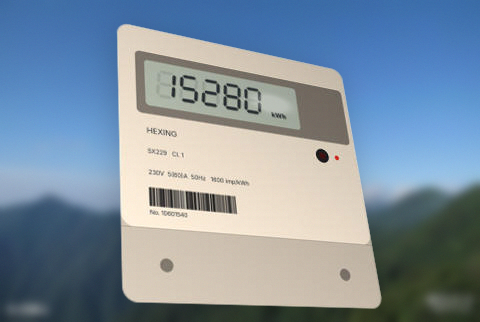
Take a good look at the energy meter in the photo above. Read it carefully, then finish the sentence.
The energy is 15280 kWh
